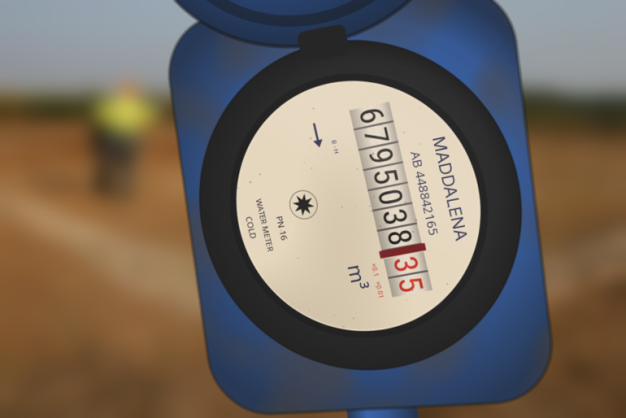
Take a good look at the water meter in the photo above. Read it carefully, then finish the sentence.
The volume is 6795038.35 m³
